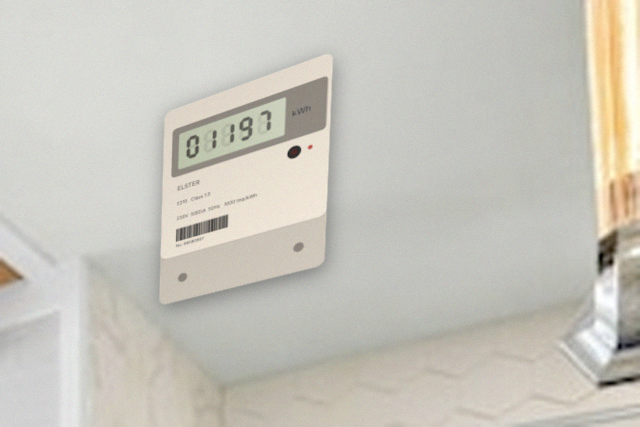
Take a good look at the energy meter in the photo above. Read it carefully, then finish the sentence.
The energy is 1197 kWh
